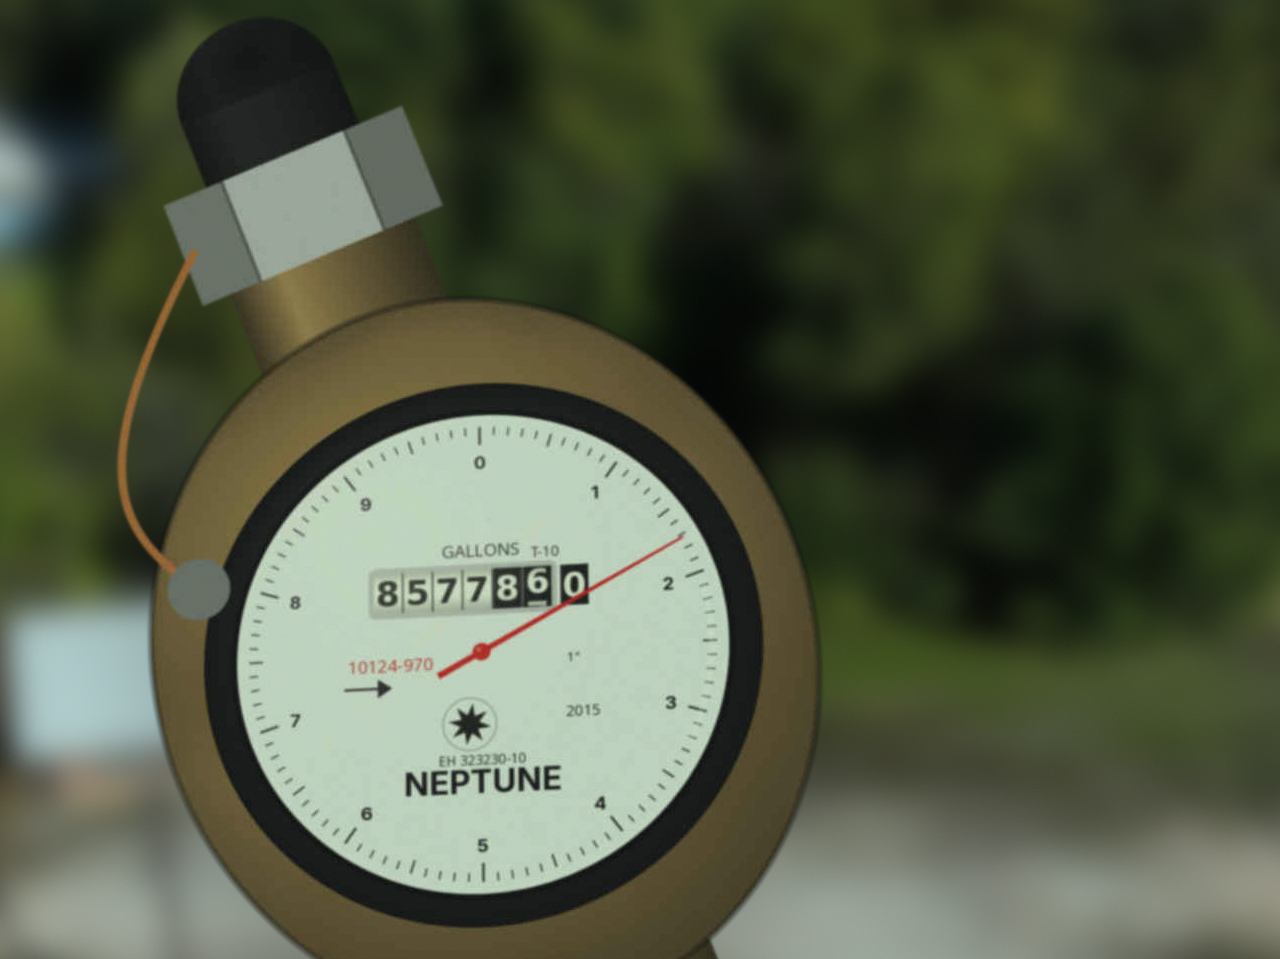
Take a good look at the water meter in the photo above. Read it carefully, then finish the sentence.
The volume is 8577861.7 gal
